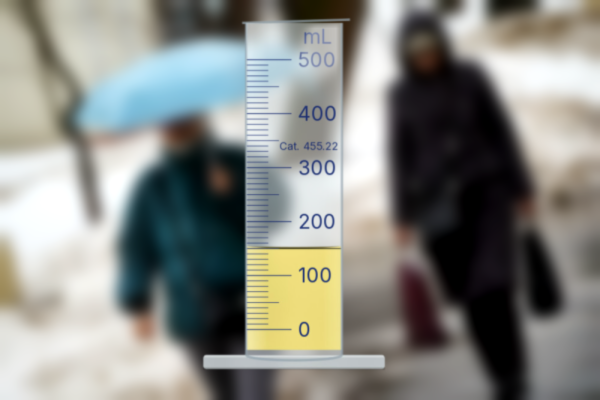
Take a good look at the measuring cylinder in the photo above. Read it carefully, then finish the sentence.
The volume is 150 mL
